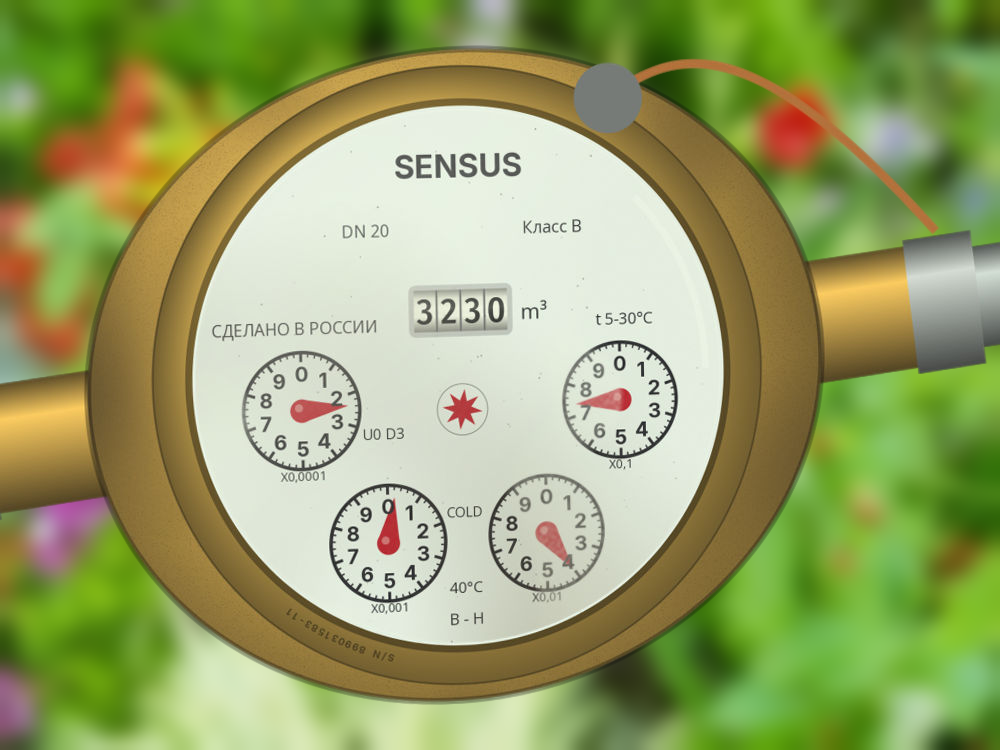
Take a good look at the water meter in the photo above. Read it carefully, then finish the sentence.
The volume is 3230.7402 m³
